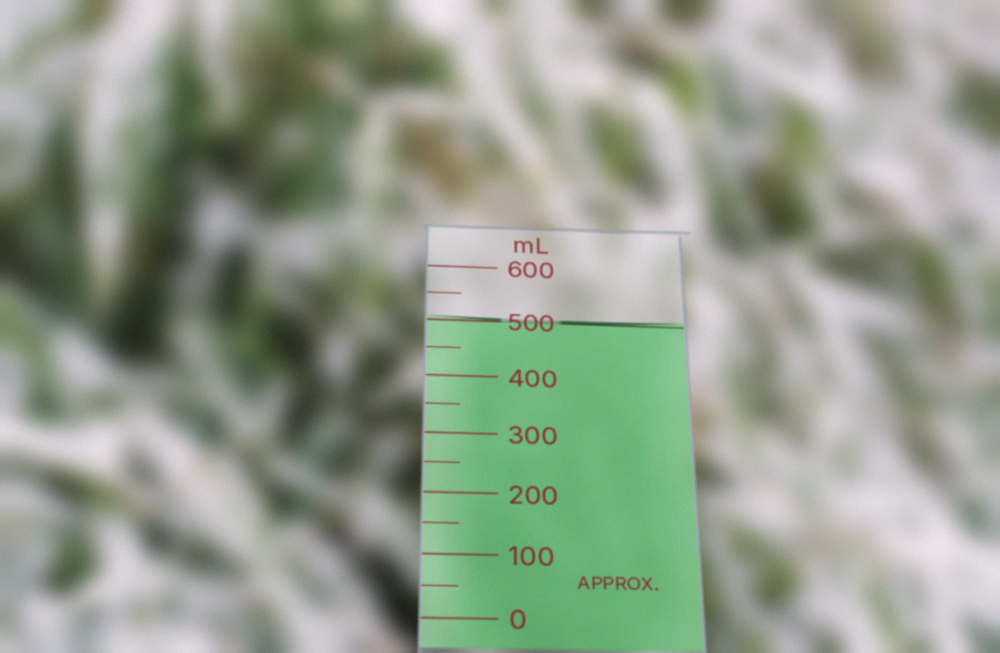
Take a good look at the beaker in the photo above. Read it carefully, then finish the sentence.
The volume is 500 mL
